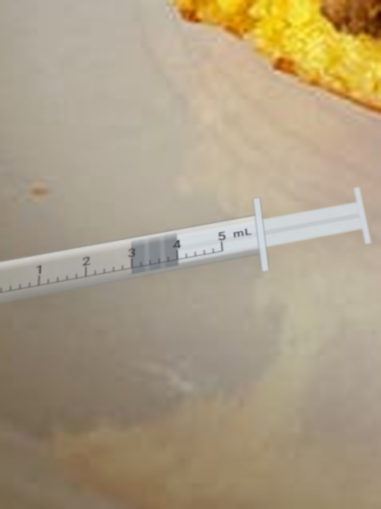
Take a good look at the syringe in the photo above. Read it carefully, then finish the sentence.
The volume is 3 mL
